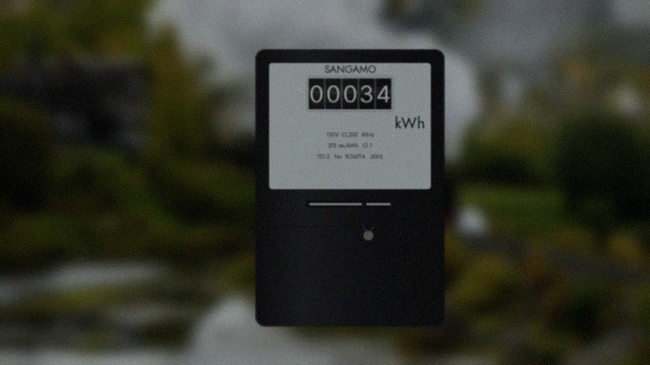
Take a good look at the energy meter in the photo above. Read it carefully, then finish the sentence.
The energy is 34 kWh
